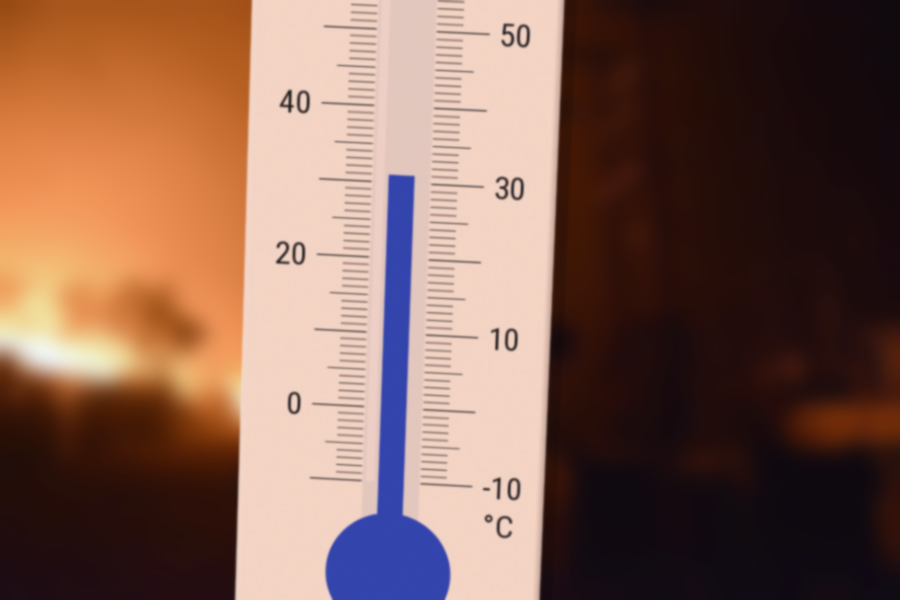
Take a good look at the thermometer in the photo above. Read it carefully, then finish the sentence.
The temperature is 31 °C
